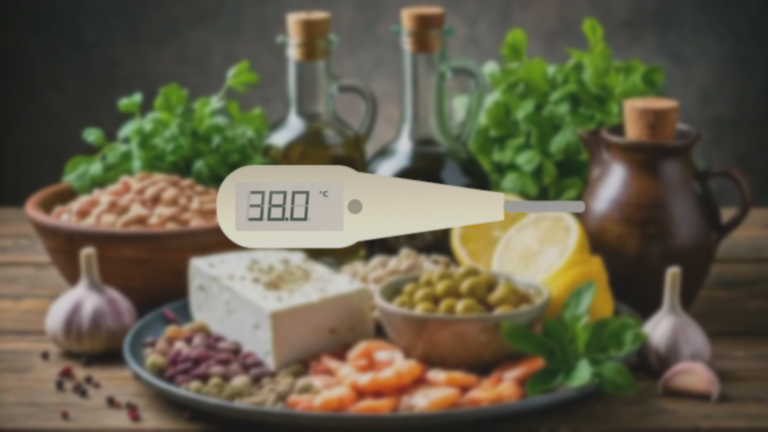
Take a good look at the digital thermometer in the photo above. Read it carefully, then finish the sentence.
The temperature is 38.0 °C
